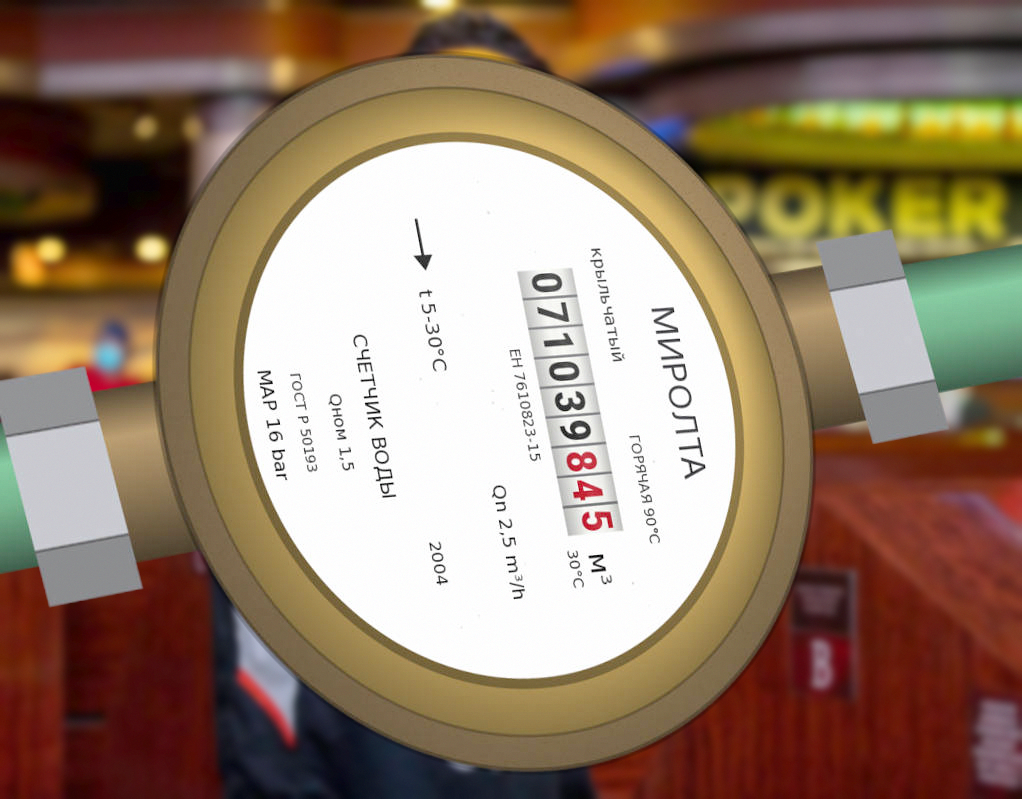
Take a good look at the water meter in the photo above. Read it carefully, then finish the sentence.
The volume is 71039.845 m³
